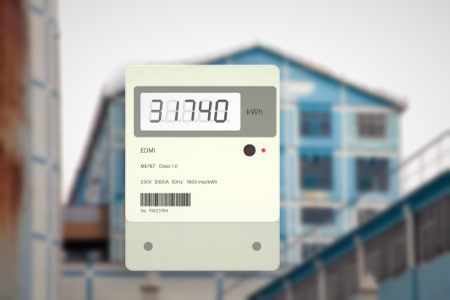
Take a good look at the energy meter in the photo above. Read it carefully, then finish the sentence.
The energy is 31740 kWh
